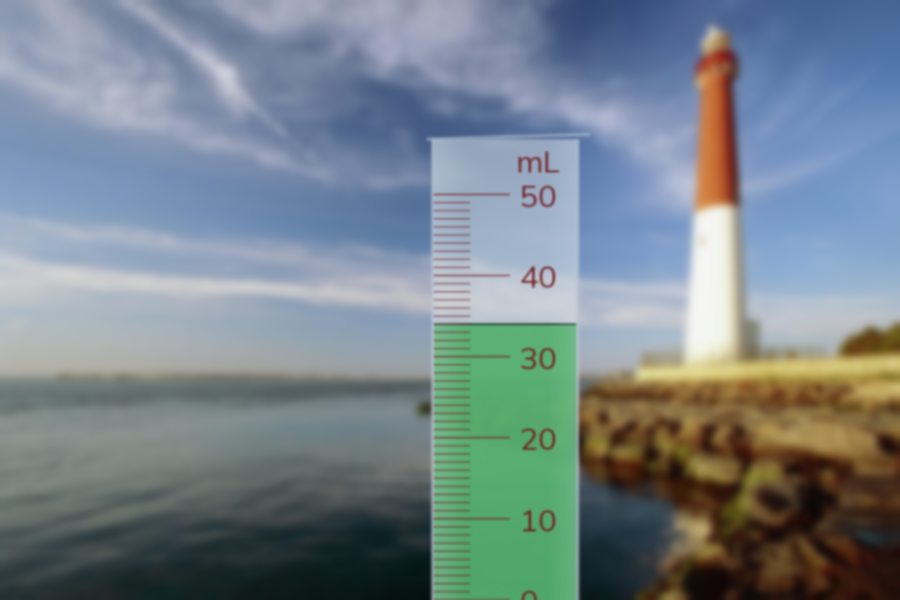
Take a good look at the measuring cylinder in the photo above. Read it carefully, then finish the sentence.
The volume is 34 mL
